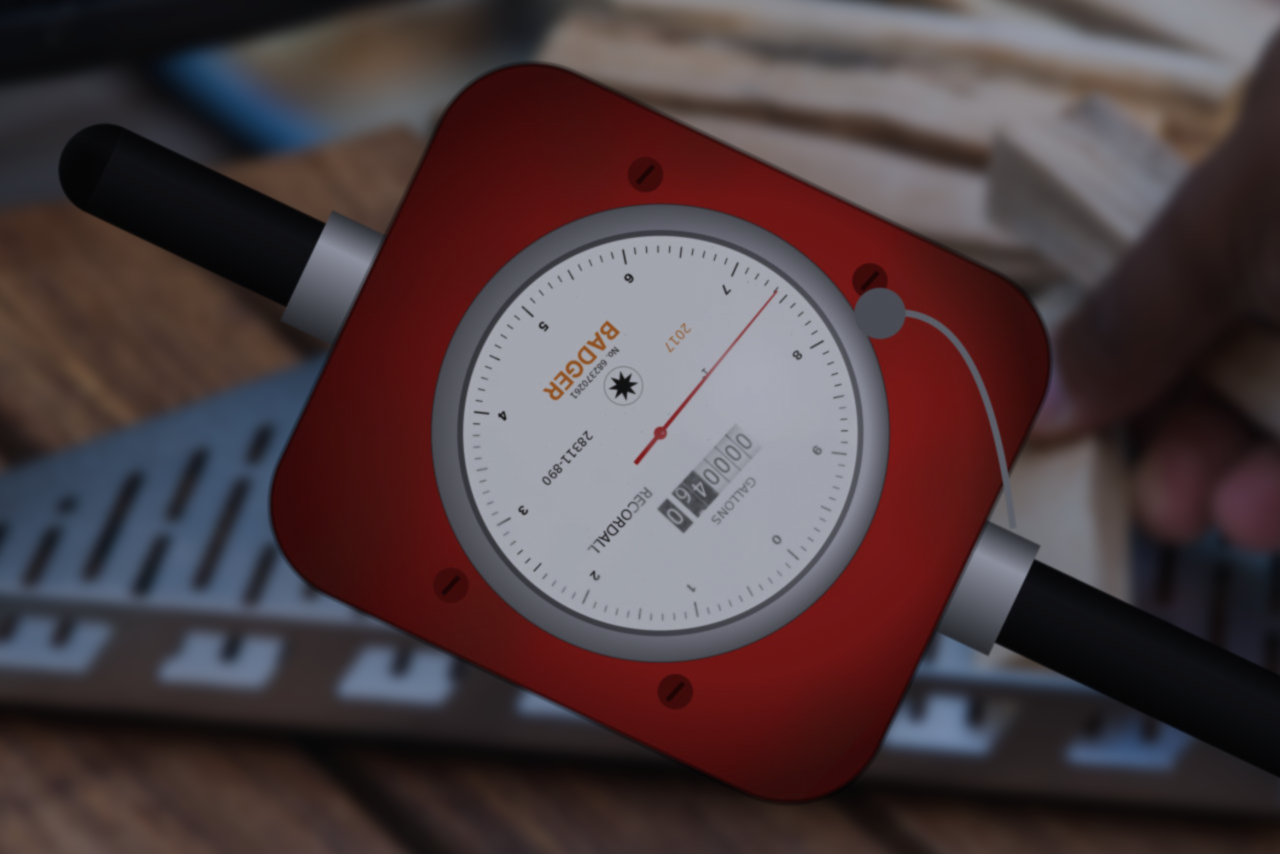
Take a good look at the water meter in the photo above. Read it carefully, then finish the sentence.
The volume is 457.4 gal
